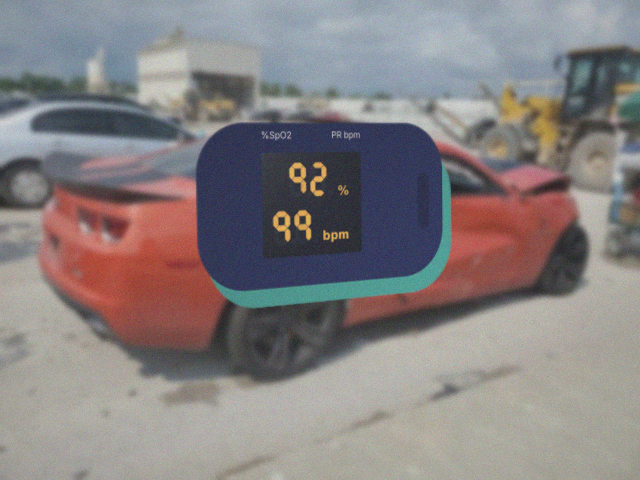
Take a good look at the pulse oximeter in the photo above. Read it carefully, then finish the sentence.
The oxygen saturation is 92 %
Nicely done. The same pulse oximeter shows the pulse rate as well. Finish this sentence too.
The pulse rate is 99 bpm
